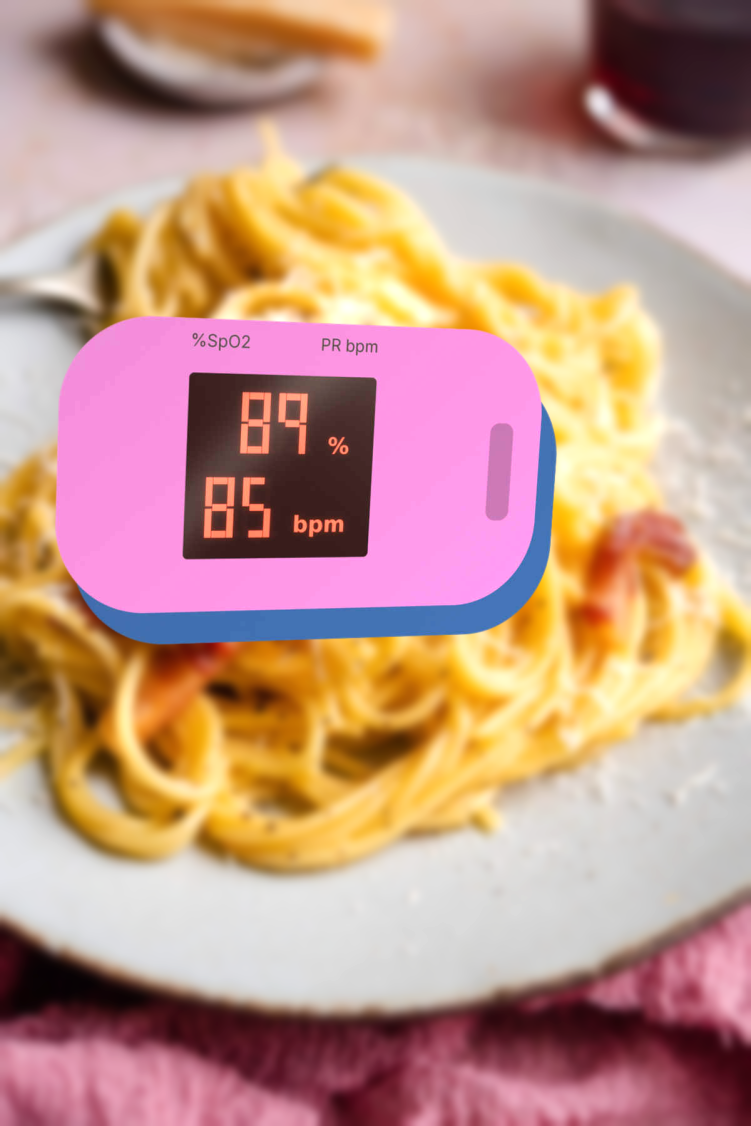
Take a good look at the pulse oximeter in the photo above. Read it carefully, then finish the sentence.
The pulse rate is 85 bpm
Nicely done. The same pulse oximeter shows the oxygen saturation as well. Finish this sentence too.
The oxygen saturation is 89 %
